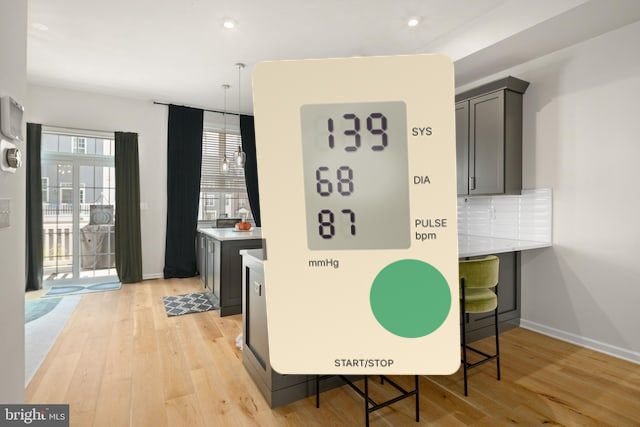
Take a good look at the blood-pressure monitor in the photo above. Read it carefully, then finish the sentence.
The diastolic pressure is 68 mmHg
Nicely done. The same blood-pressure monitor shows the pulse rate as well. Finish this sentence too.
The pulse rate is 87 bpm
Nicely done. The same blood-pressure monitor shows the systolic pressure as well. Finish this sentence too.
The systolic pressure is 139 mmHg
